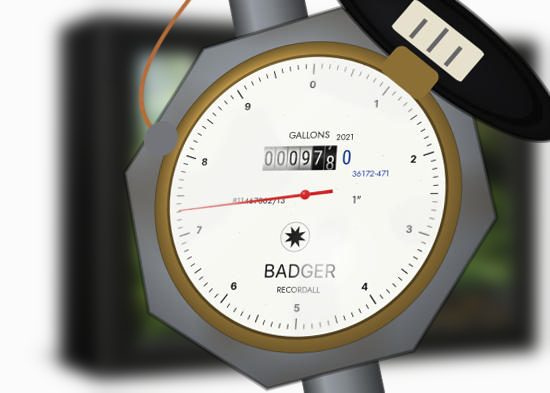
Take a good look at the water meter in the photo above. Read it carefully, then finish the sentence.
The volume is 9777.3 gal
